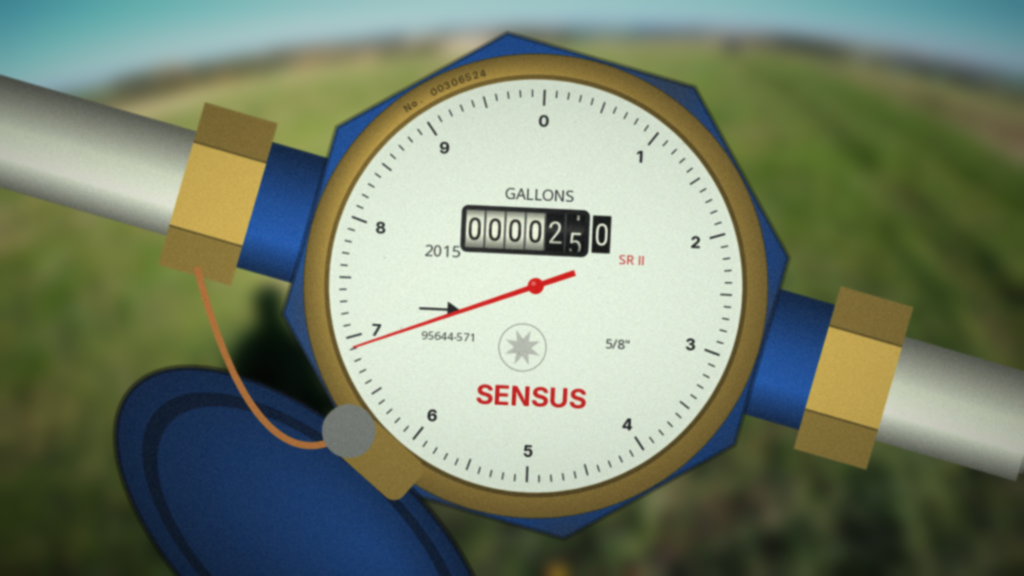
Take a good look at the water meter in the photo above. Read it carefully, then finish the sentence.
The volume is 246.9 gal
